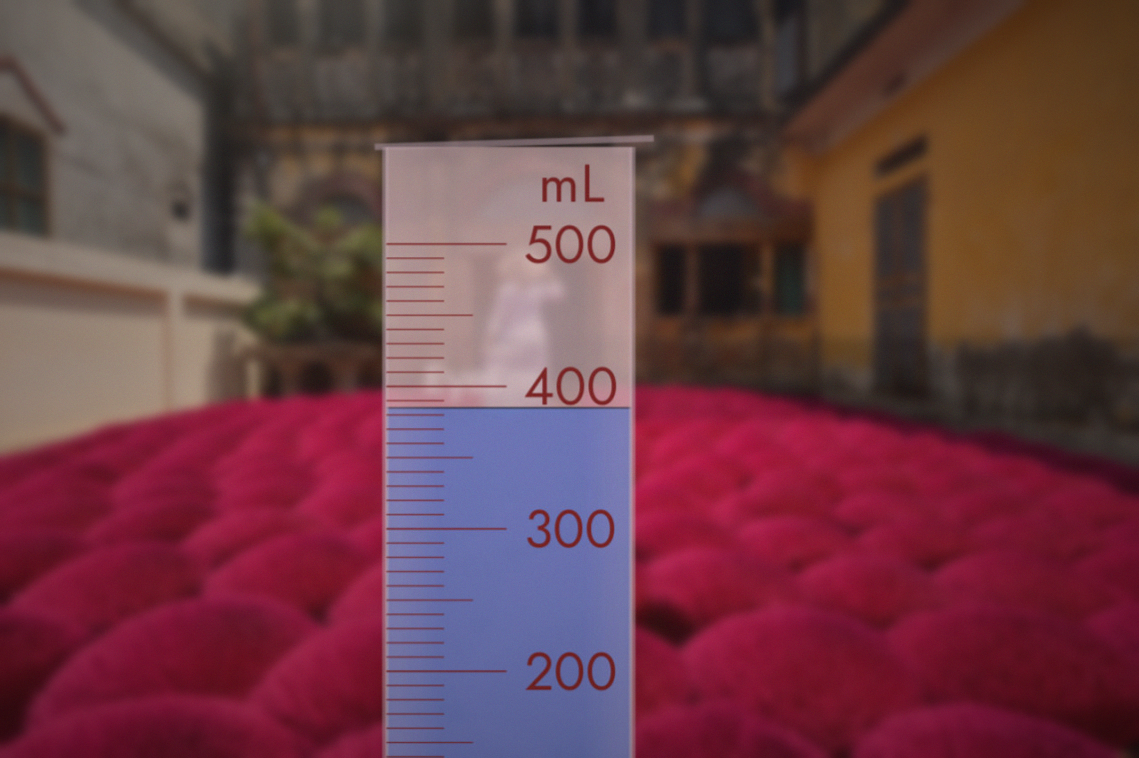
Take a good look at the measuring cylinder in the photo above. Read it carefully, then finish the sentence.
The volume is 385 mL
